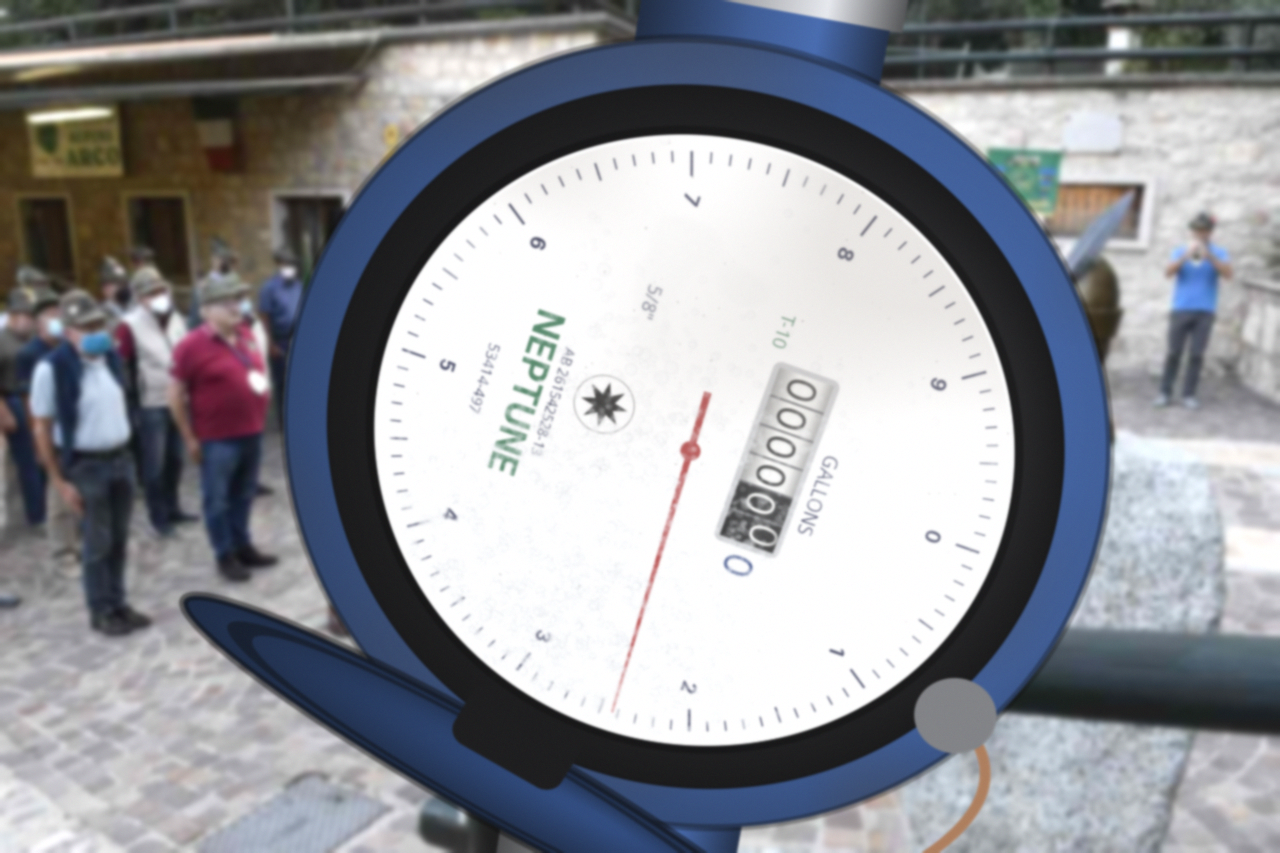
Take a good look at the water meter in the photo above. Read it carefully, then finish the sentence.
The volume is 2.4 gal
